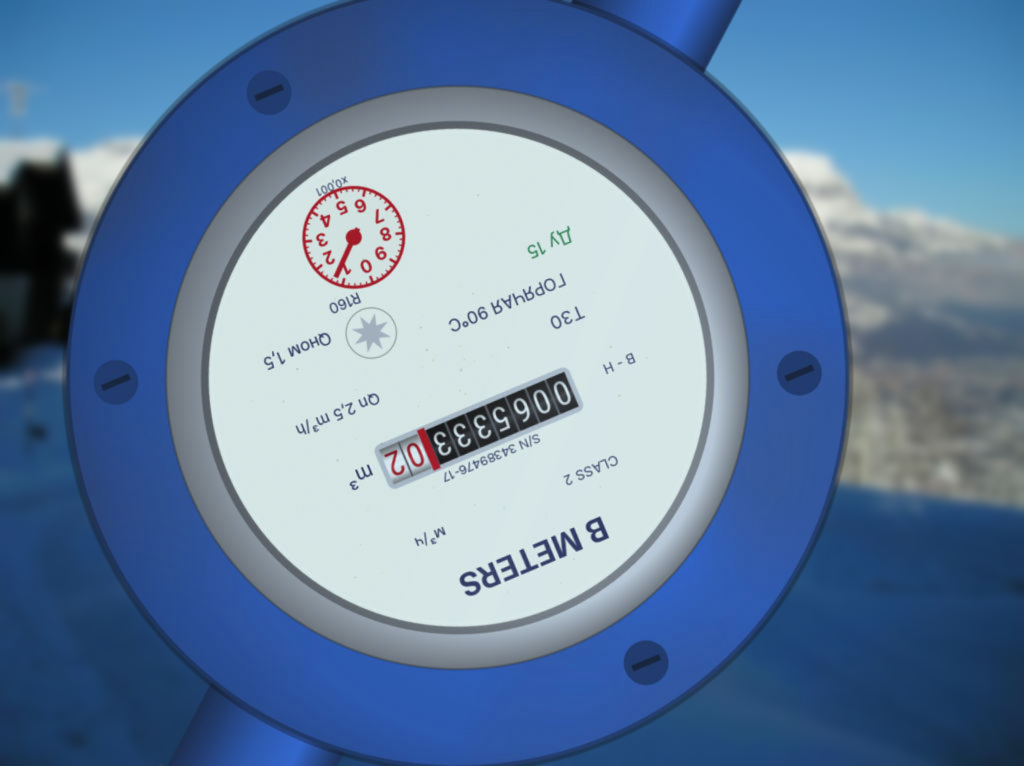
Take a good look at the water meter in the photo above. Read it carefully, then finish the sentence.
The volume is 65333.021 m³
